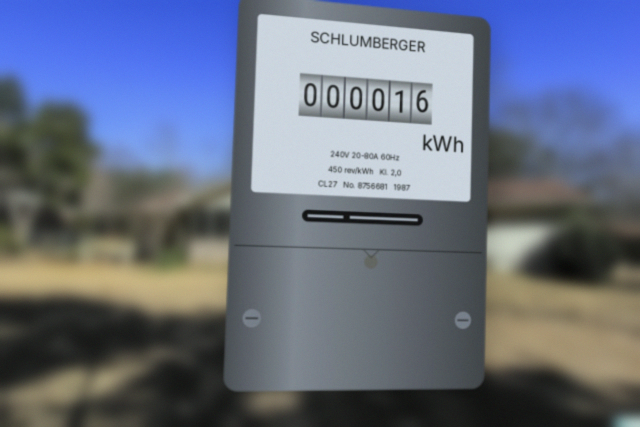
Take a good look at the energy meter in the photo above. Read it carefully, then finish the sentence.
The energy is 16 kWh
